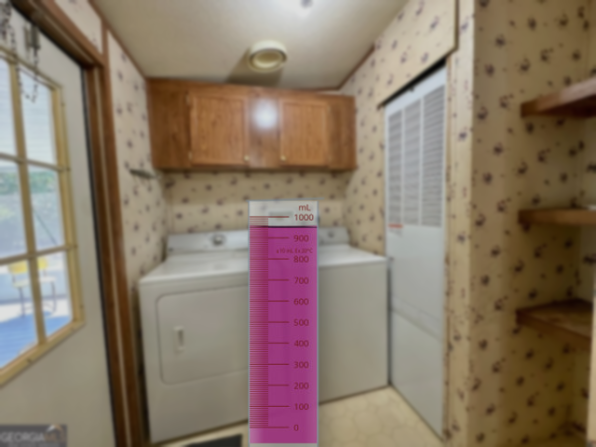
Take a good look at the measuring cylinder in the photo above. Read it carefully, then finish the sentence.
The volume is 950 mL
